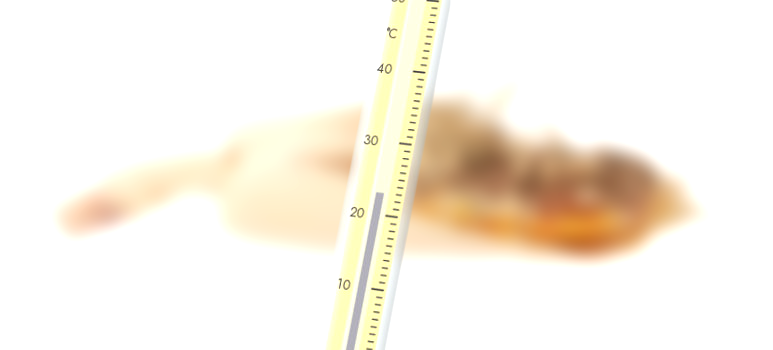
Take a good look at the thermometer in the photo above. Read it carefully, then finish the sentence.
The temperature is 23 °C
